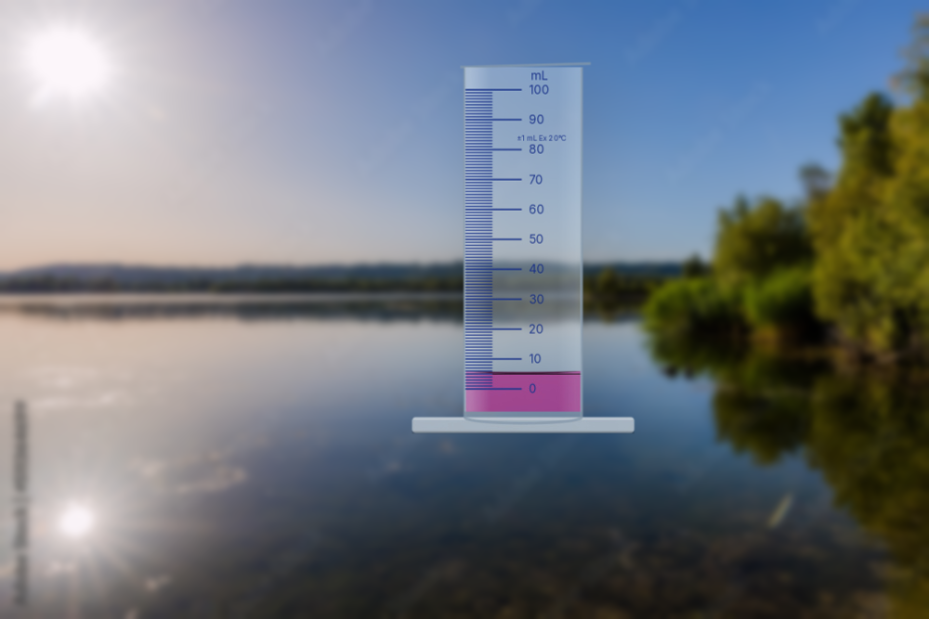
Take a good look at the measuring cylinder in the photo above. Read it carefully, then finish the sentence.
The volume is 5 mL
